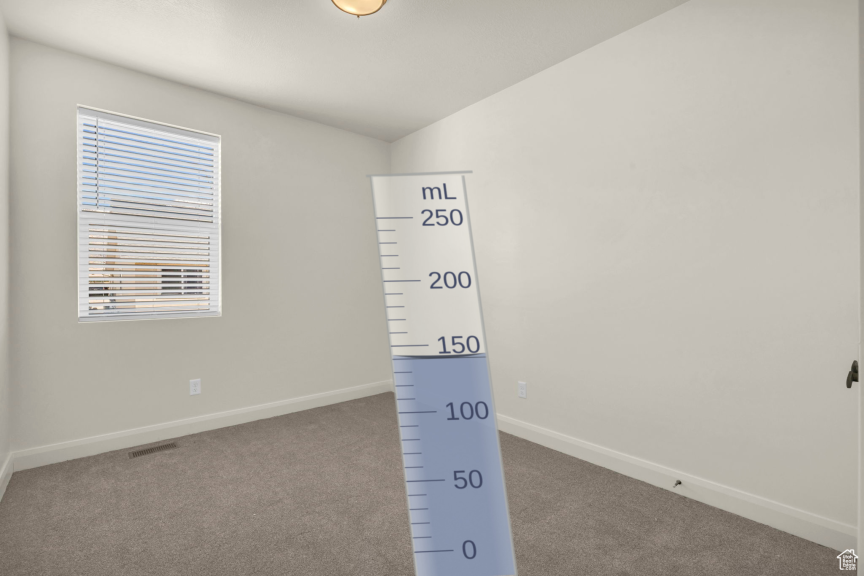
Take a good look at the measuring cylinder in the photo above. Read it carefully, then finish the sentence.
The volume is 140 mL
